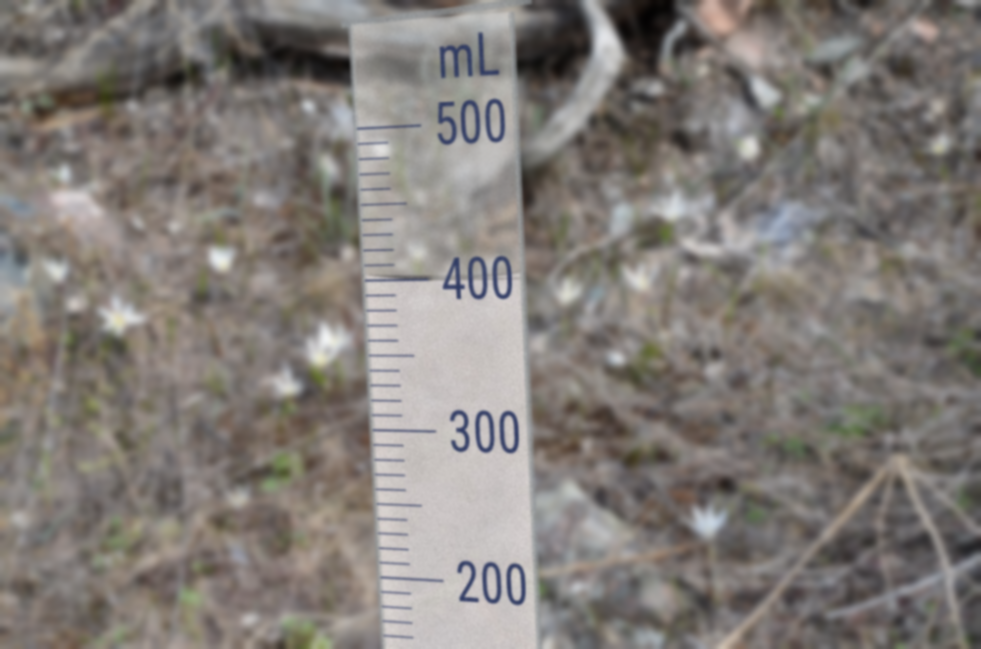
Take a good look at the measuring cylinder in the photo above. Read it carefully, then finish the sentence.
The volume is 400 mL
